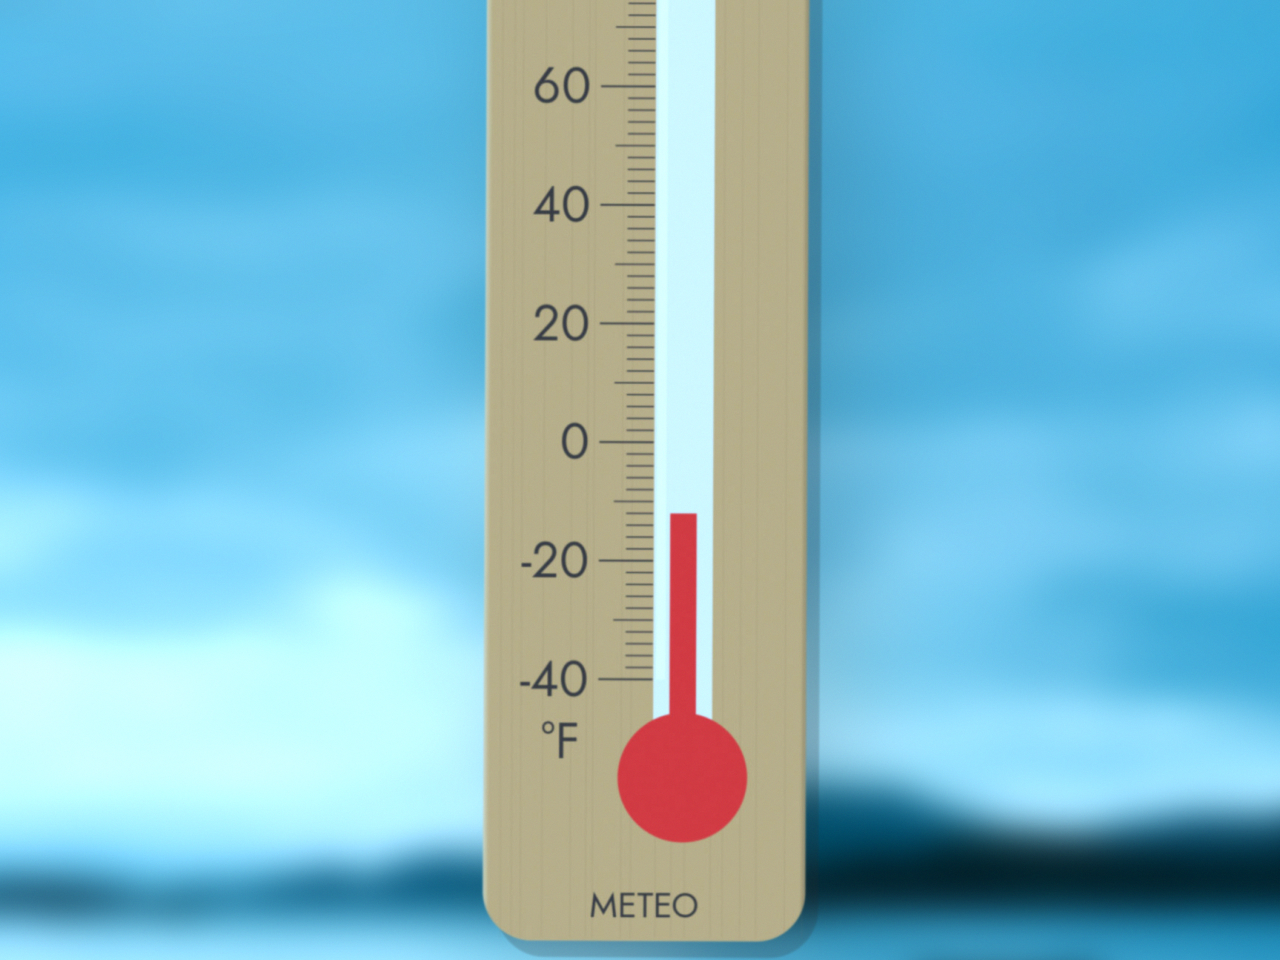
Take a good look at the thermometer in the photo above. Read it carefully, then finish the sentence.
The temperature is -12 °F
